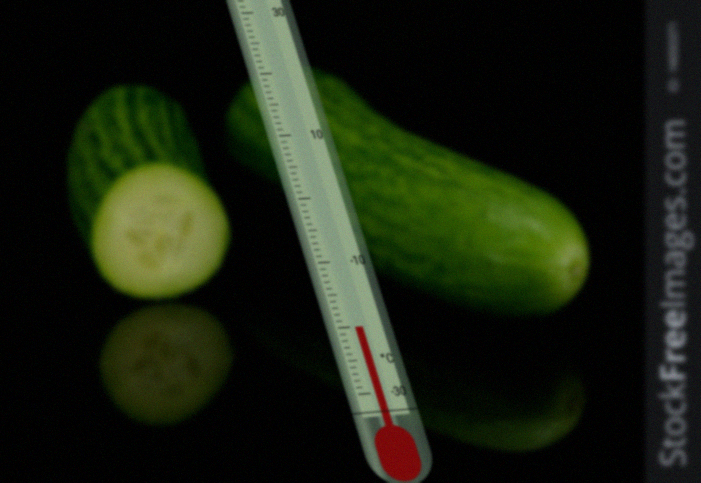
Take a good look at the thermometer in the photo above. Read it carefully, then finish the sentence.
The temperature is -20 °C
